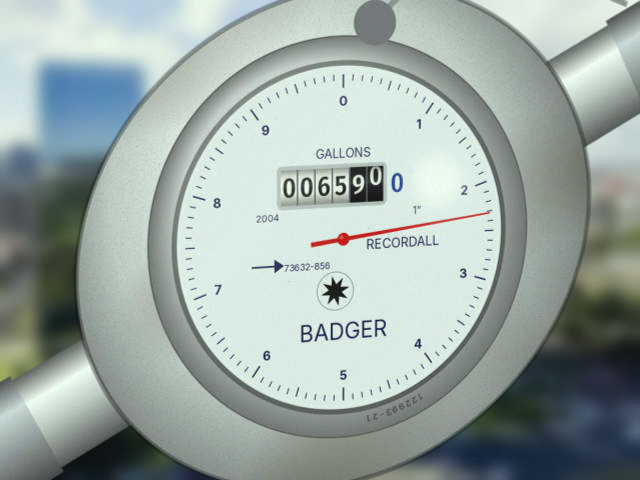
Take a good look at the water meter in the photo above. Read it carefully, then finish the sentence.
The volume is 65902.3 gal
